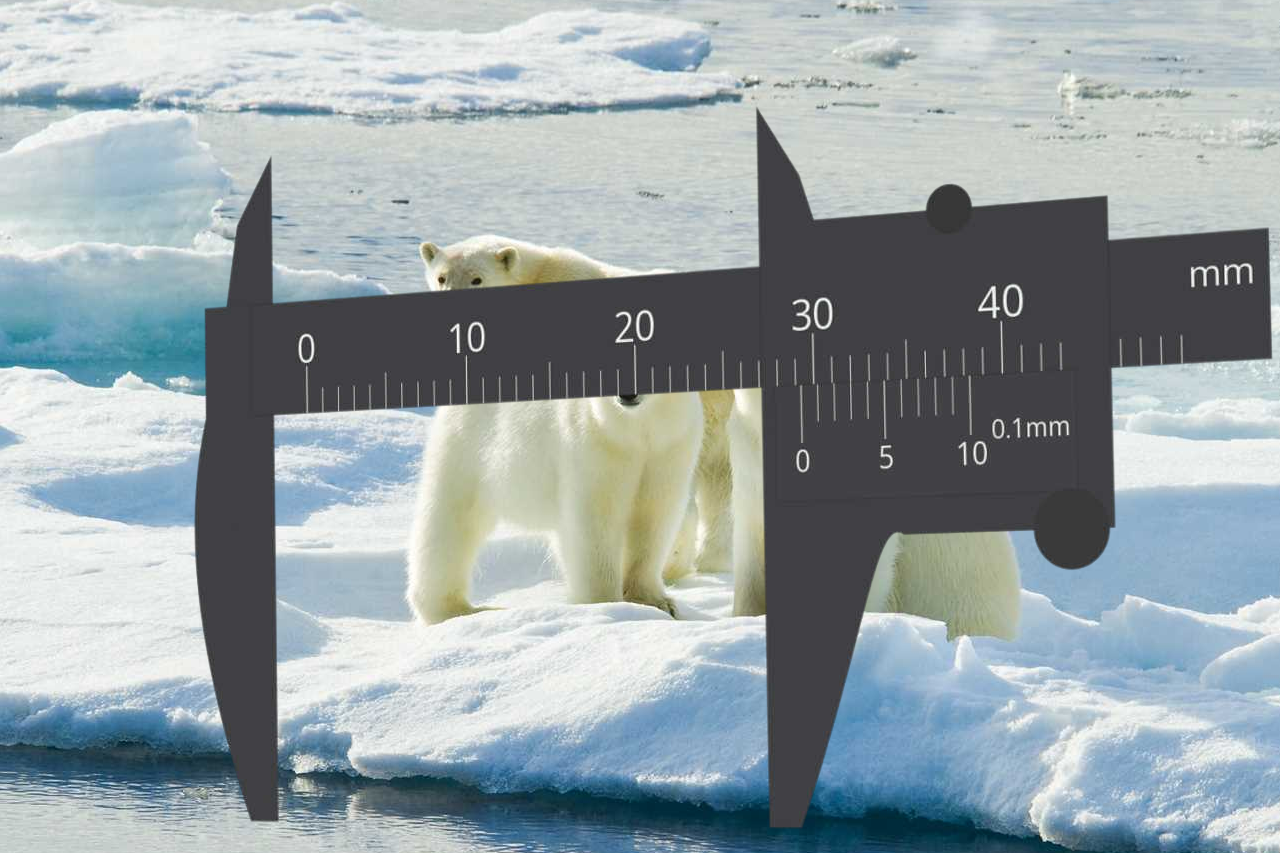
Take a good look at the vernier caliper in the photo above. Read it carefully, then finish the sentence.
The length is 29.3 mm
